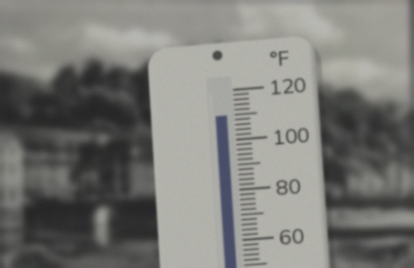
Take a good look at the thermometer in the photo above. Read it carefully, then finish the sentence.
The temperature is 110 °F
